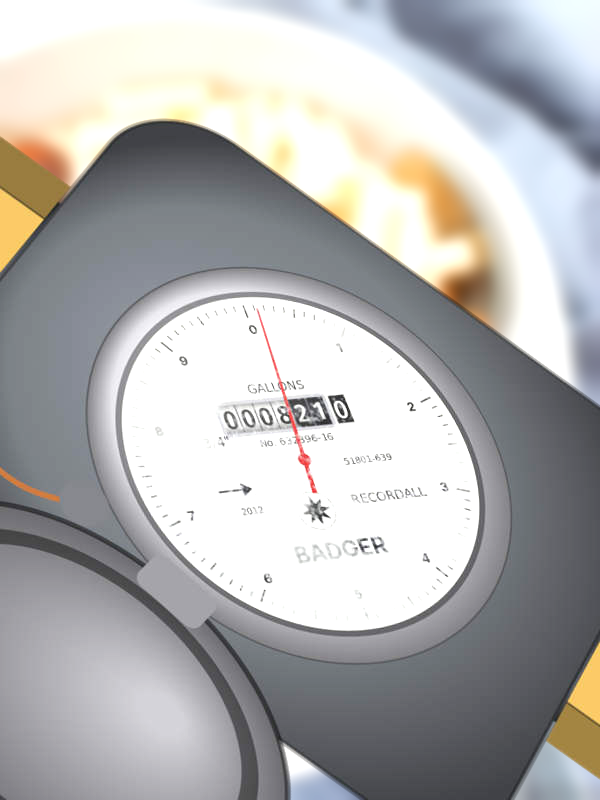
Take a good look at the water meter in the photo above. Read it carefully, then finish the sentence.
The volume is 8210.1 gal
